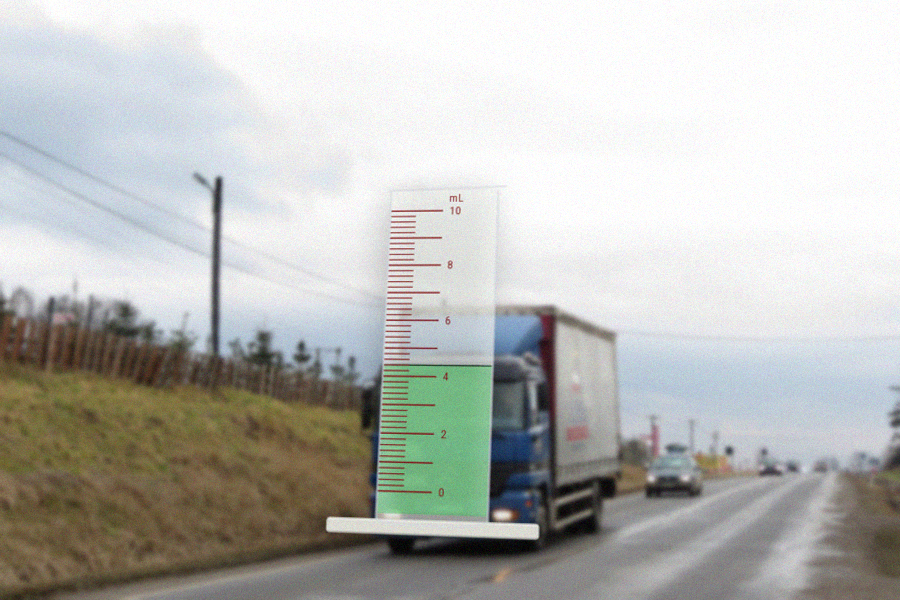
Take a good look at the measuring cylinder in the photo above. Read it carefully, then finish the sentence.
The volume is 4.4 mL
